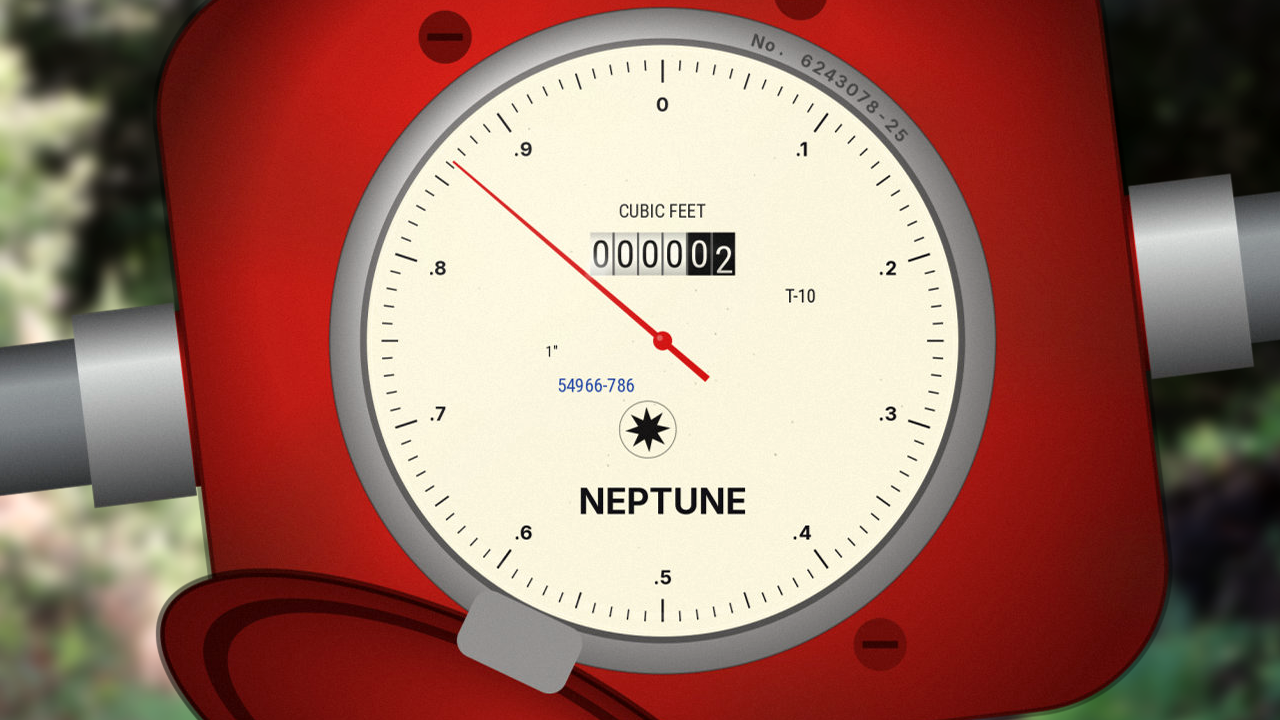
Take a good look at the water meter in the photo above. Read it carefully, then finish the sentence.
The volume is 1.86 ft³
